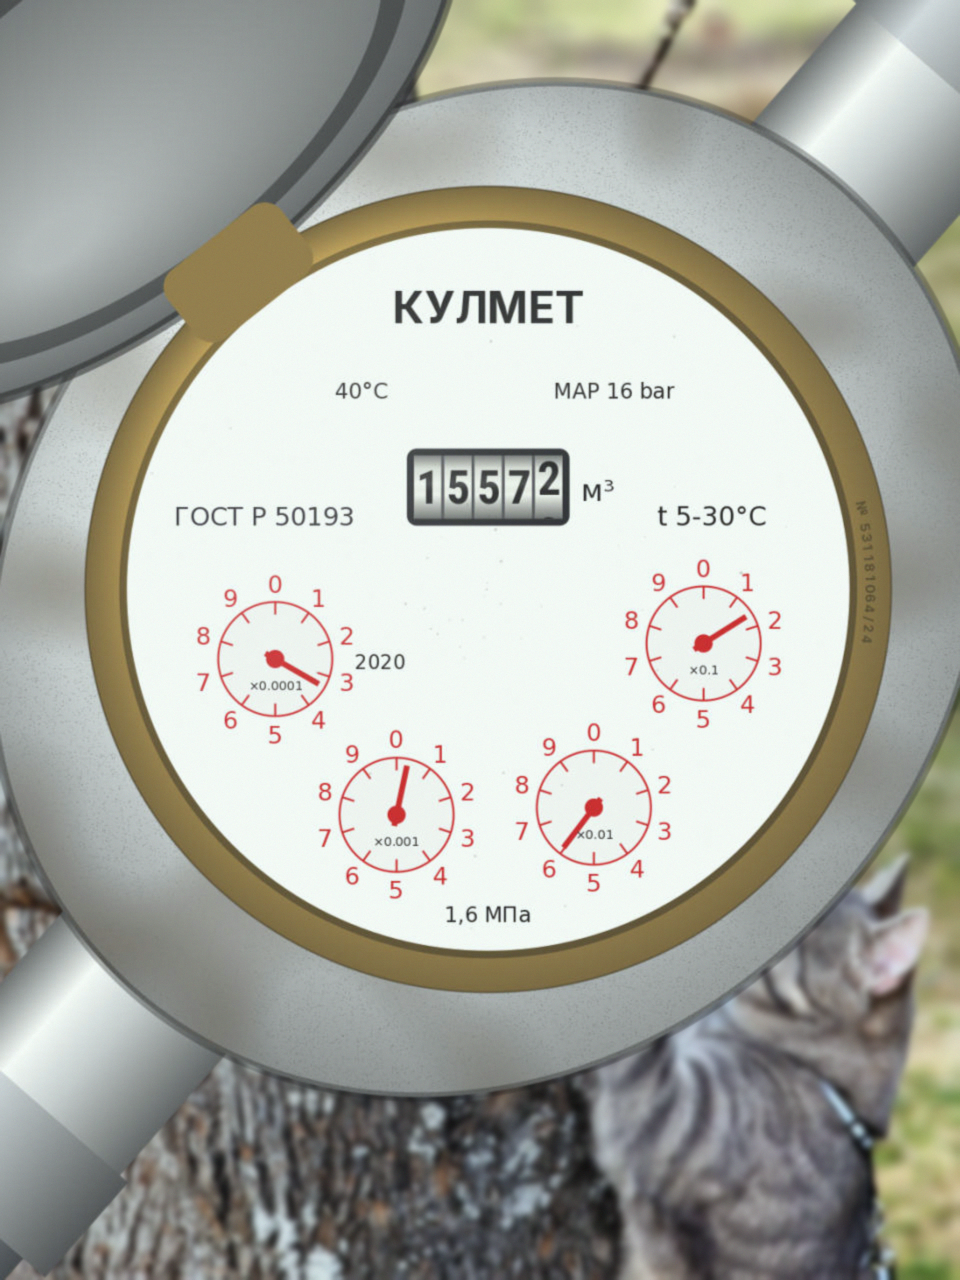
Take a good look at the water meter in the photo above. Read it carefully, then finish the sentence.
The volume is 15572.1603 m³
